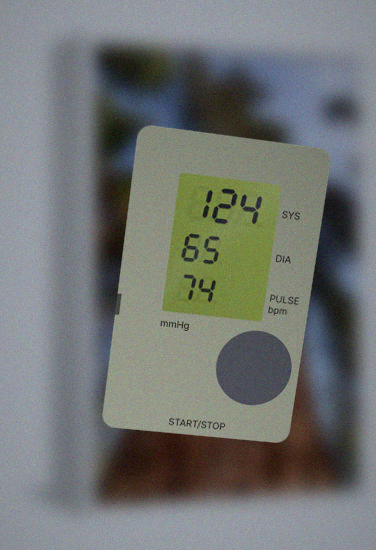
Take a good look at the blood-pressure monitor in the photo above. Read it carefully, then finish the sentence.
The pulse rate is 74 bpm
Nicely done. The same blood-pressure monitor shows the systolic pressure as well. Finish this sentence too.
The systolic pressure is 124 mmHg
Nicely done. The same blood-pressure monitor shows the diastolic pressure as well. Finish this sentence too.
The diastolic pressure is 65 mmHg
